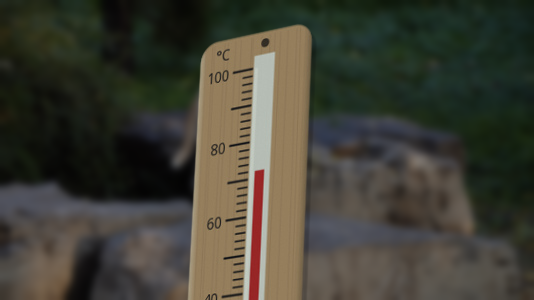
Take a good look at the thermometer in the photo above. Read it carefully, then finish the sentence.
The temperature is 72 °C
